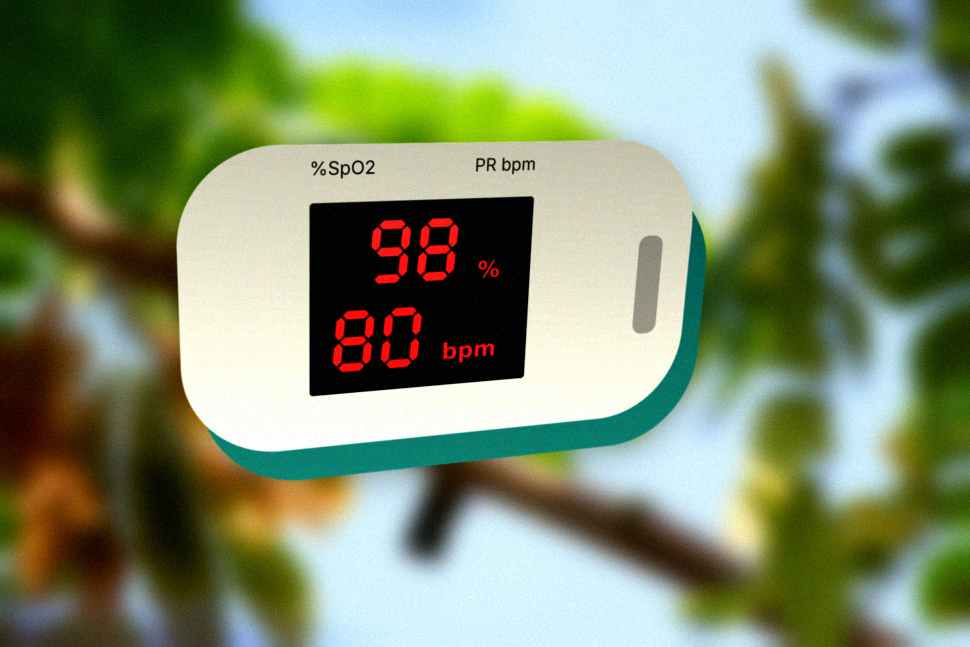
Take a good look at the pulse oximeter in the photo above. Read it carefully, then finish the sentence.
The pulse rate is 80 bpm
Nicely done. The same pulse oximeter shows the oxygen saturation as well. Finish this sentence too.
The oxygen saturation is 98 %
